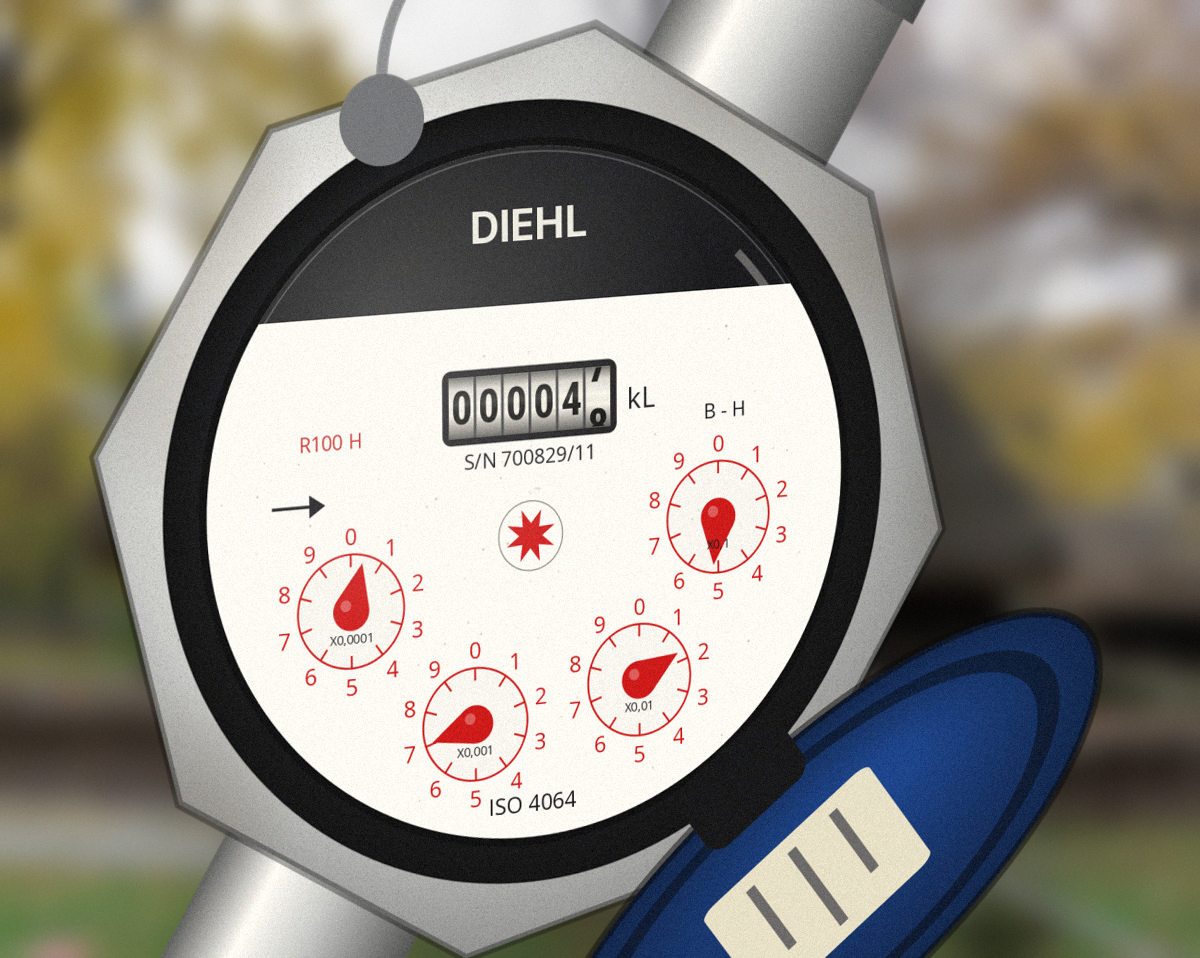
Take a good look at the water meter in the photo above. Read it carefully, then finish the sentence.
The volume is 47.5170 kL
